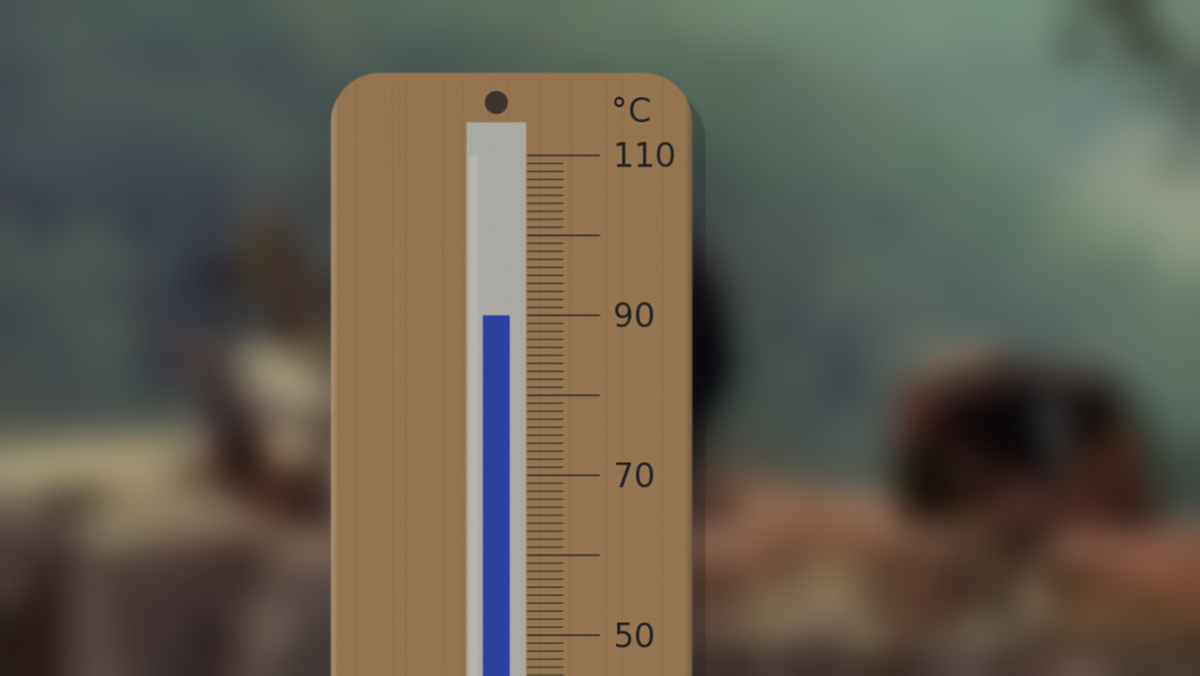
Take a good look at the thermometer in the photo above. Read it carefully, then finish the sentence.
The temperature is 90 °C
